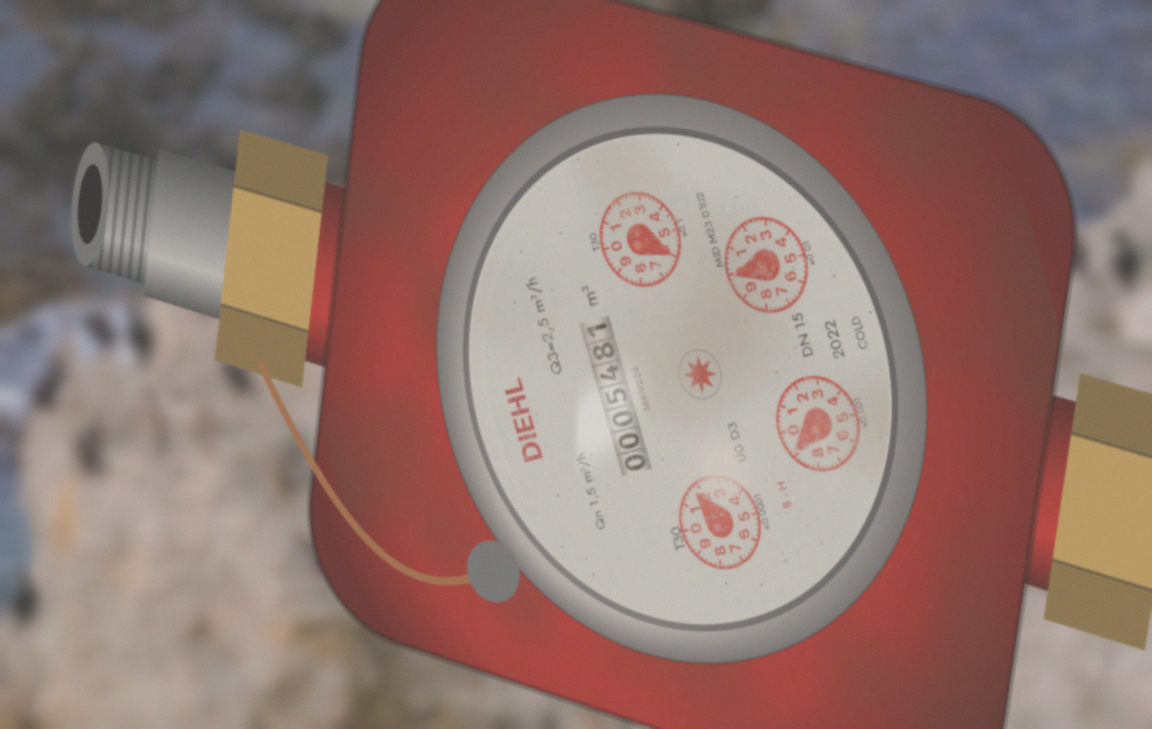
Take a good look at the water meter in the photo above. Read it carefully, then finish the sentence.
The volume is 5481.5991 m³
